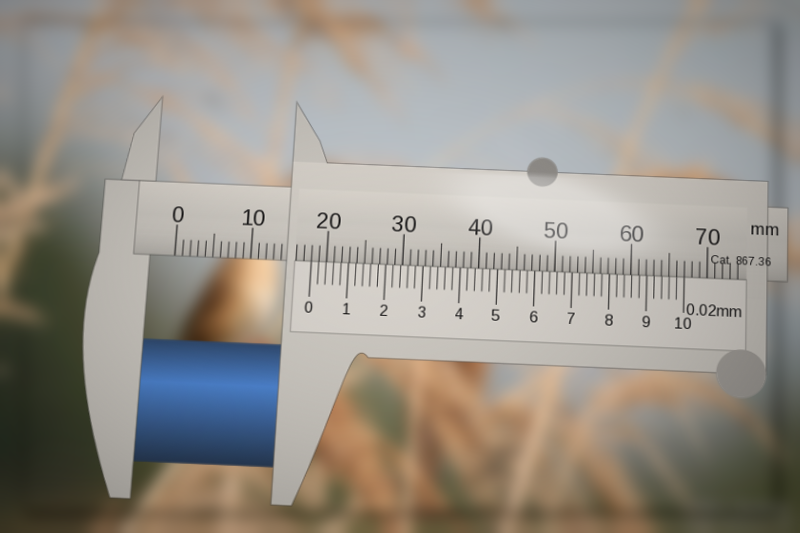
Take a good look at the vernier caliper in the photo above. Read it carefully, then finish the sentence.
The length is 18.0 mm
